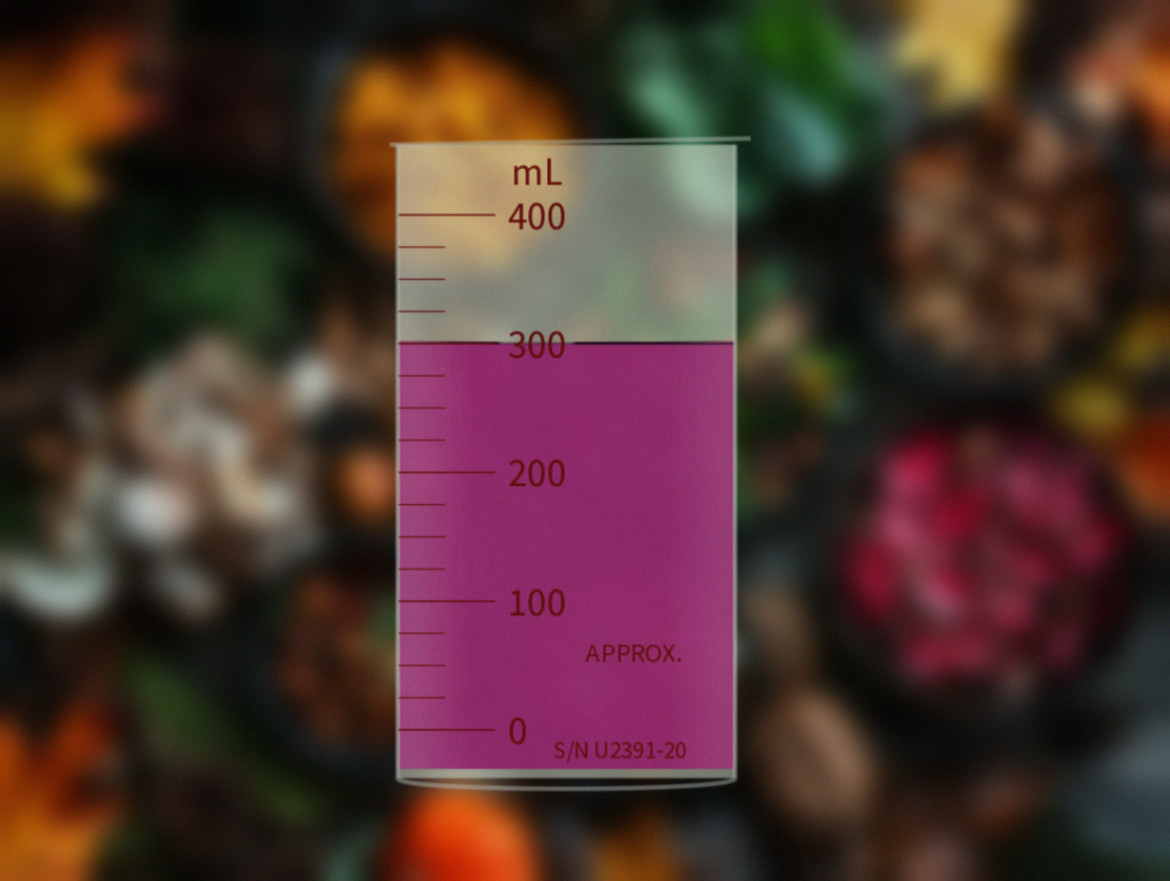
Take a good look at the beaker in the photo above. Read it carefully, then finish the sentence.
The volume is 300 mL
